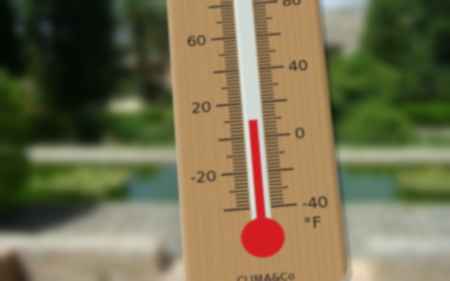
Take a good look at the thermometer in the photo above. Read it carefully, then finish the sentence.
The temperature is 10 °F
